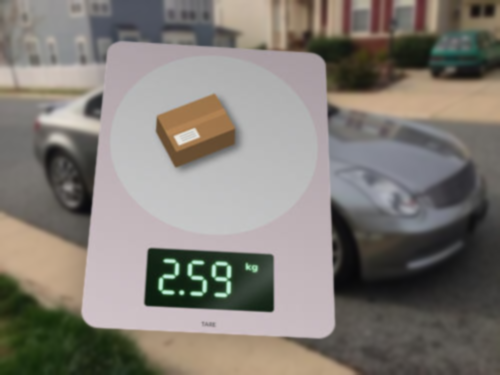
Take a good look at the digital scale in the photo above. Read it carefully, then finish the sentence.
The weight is 2.59 kg
